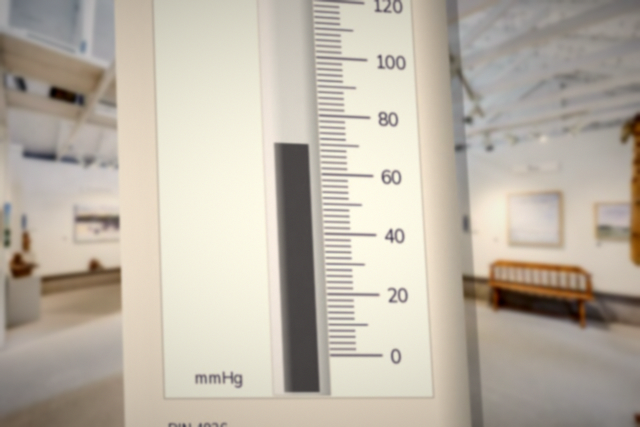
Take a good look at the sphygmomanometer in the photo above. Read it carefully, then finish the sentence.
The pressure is 70 mmHg
